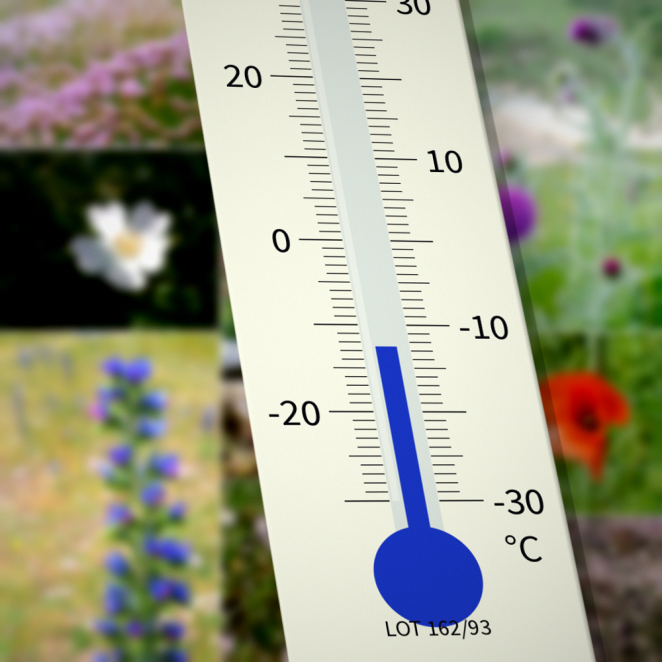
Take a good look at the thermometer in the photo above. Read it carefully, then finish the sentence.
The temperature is -12.5 °C
